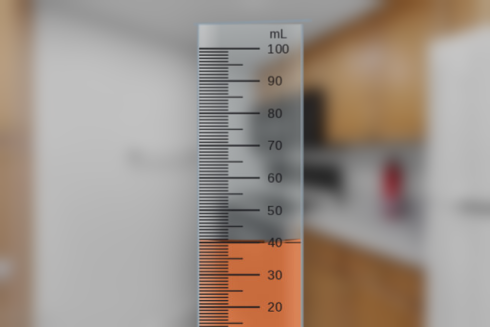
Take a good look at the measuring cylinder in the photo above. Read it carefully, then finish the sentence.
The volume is 40 mL
